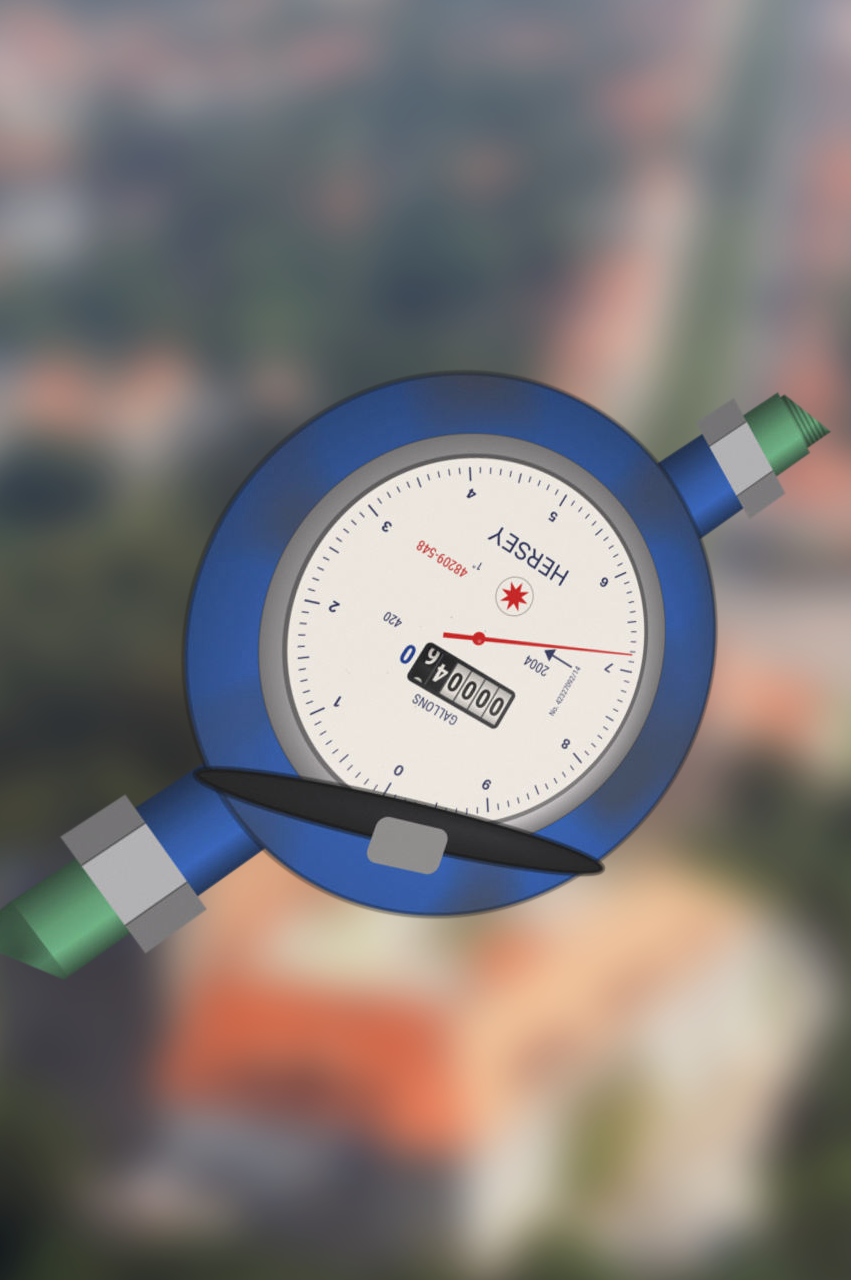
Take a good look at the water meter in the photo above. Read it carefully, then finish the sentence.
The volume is 456.8 gal
